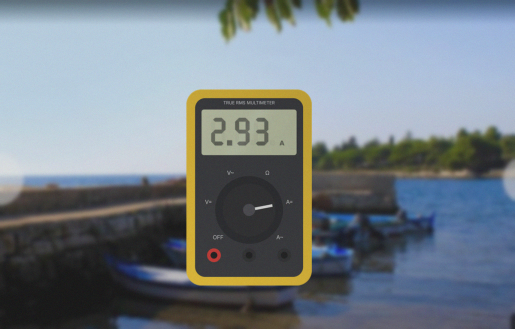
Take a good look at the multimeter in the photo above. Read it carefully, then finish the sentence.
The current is 2.93 A
